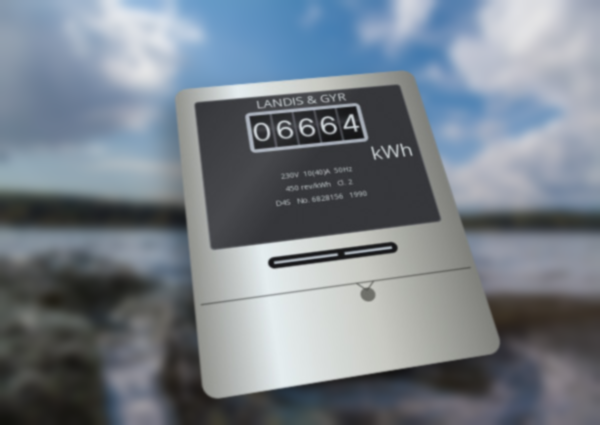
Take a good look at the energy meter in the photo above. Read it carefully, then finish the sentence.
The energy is 6664 kWh
